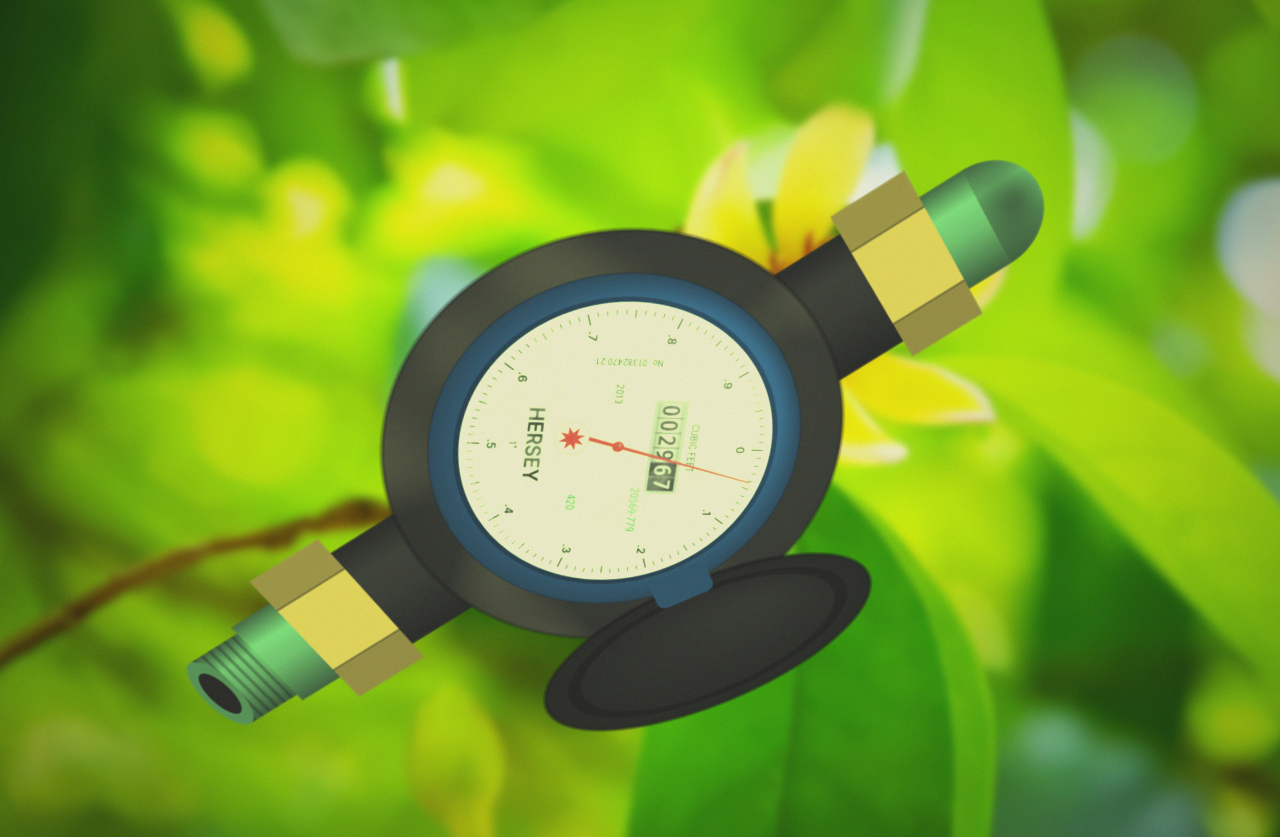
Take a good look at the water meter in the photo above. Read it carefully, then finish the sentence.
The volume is 2967.04 ft³
